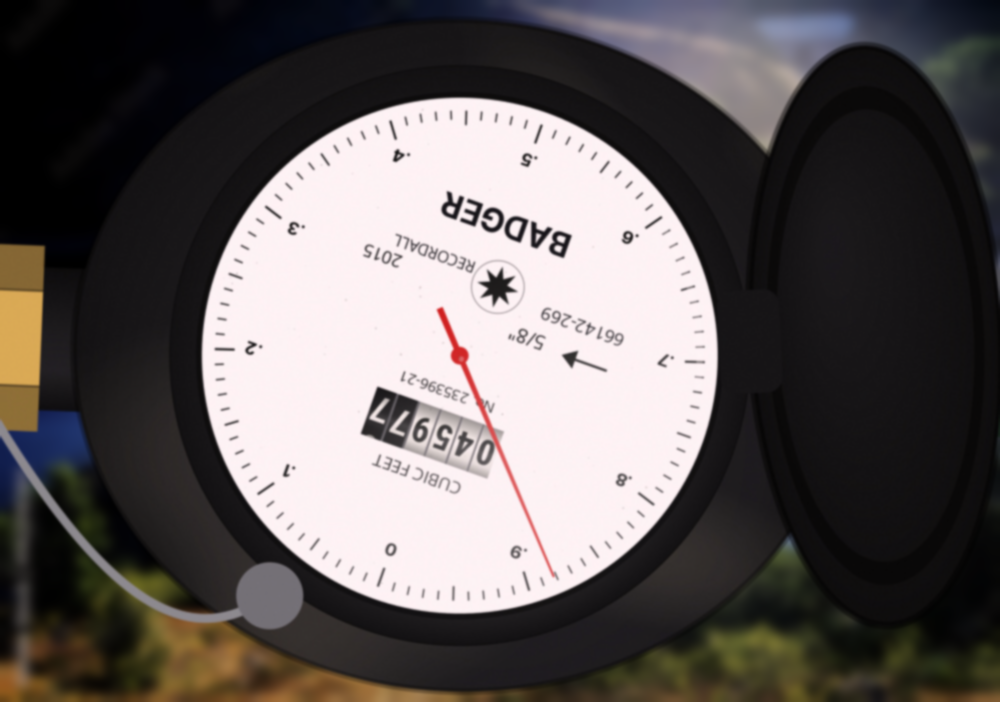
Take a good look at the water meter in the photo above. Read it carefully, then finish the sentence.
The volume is 45976.88 ft³
